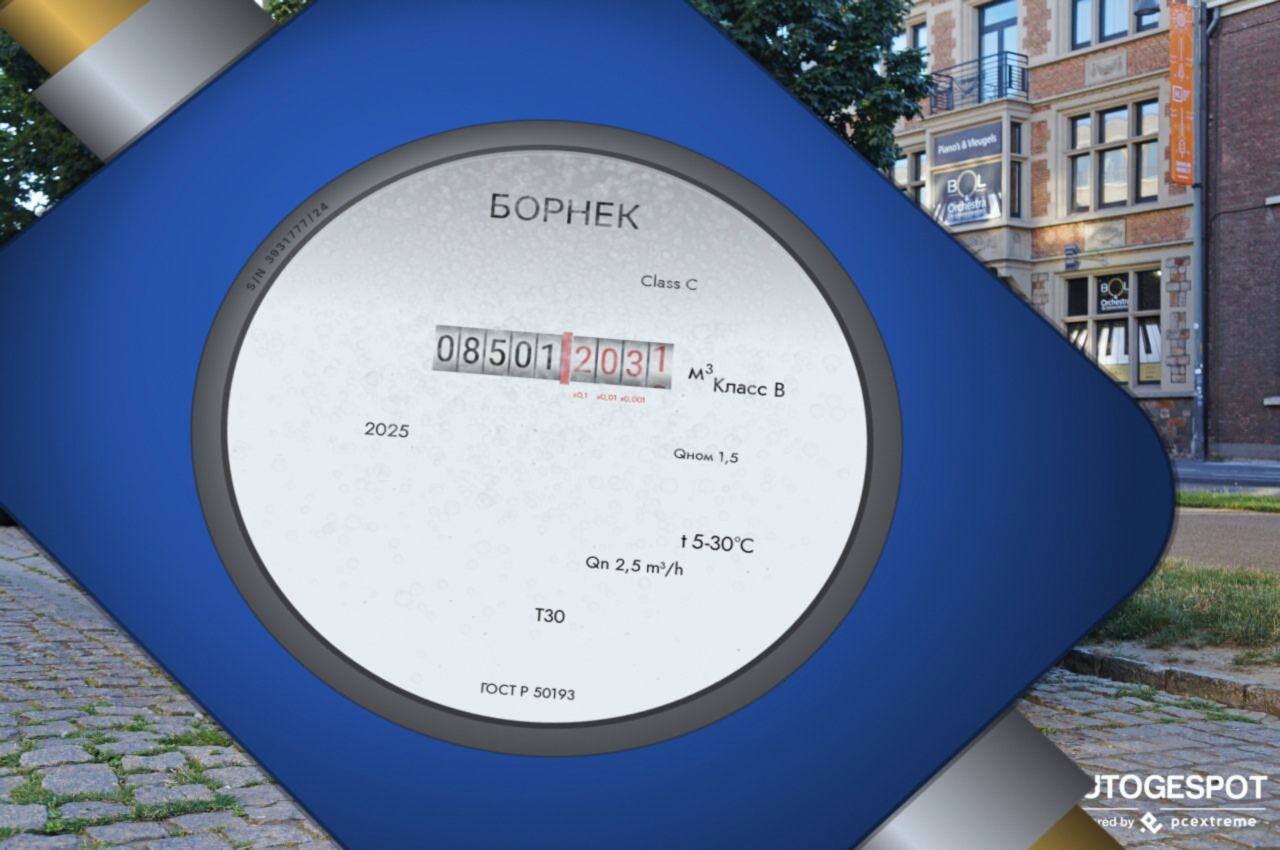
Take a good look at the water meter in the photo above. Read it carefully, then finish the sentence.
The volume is 8501.2031 m³
